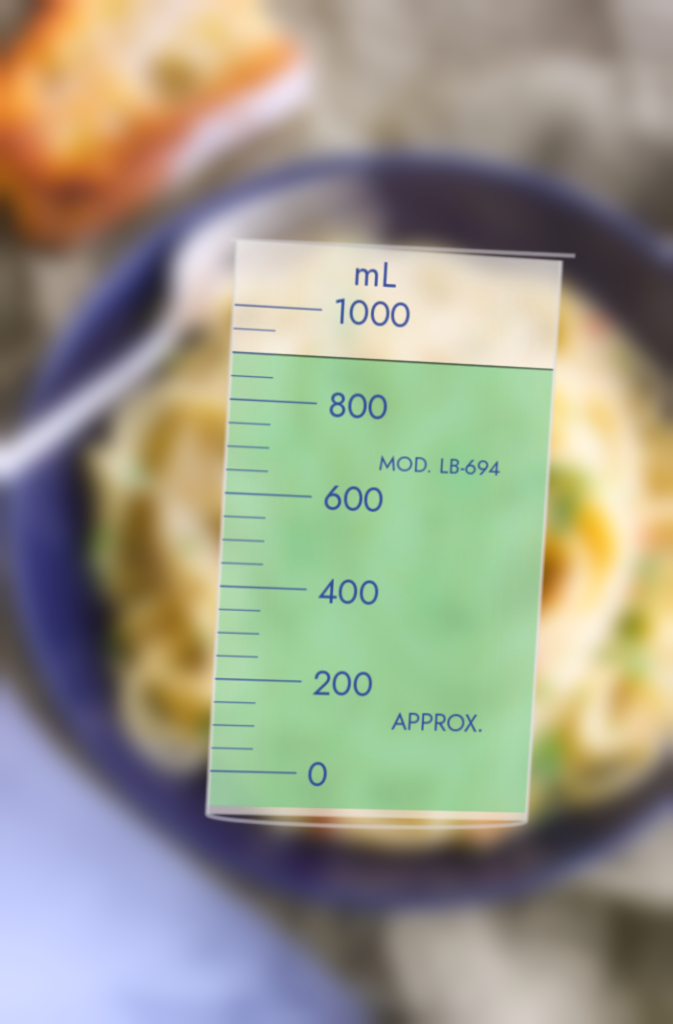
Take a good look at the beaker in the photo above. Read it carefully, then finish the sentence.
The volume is 900 mL
